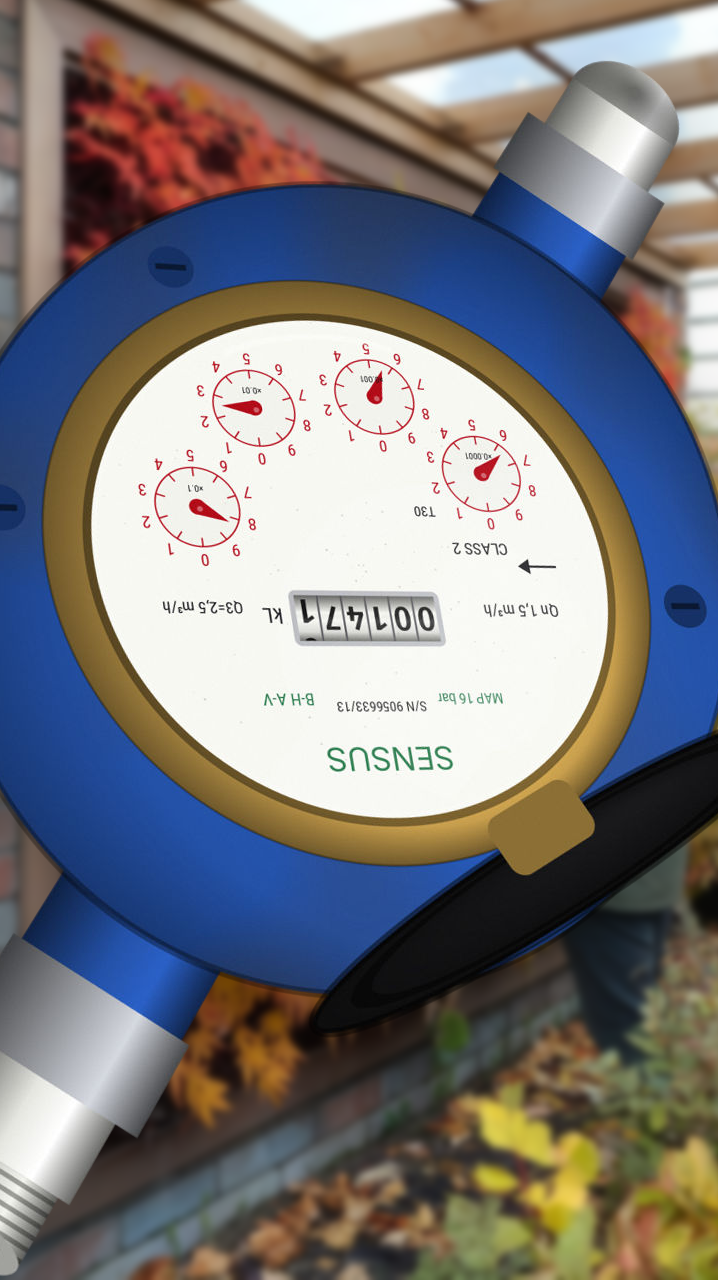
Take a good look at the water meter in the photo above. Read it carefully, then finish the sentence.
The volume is 1470.8256 kL
